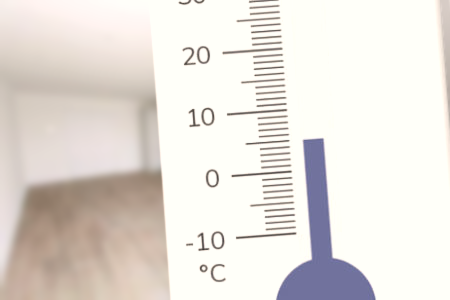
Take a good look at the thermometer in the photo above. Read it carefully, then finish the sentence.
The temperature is 5 °C
